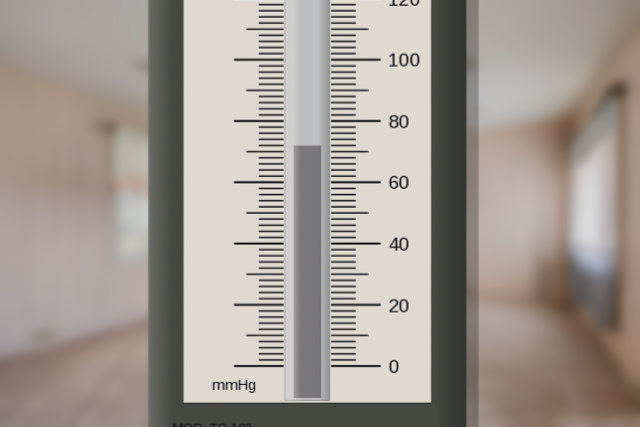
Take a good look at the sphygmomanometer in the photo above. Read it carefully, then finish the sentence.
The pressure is 72 mmHg
